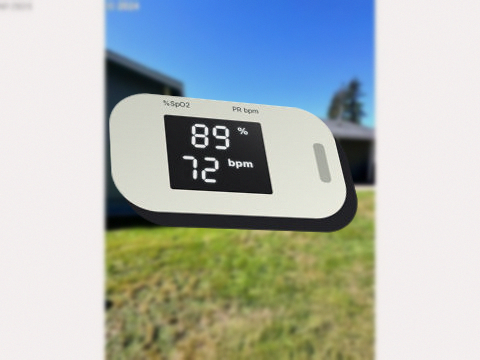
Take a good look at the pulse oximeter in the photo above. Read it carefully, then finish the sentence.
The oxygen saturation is 89 %
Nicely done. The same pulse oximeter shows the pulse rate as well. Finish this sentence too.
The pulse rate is 72 bpm
